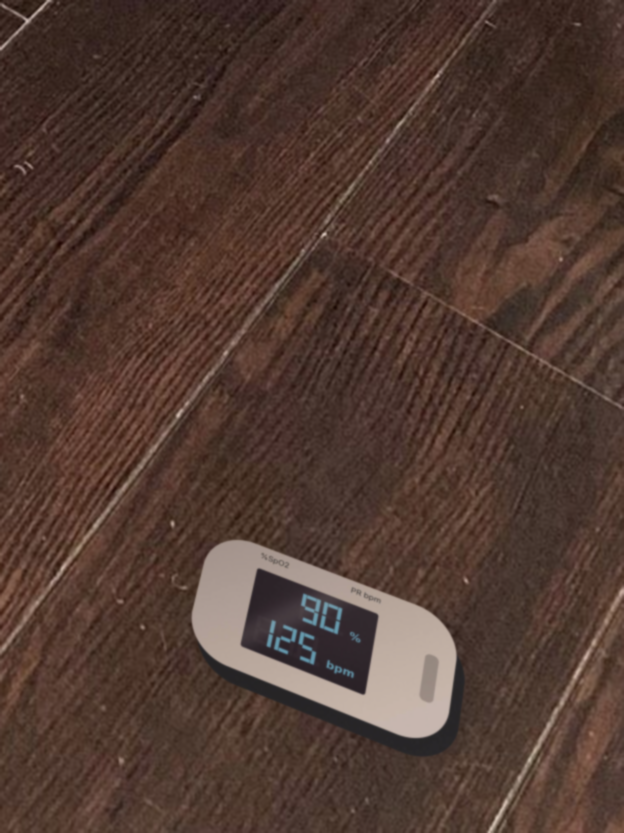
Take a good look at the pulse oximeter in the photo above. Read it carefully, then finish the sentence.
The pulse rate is 125 bpm
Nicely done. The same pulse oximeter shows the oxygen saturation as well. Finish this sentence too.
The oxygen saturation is 90 %
